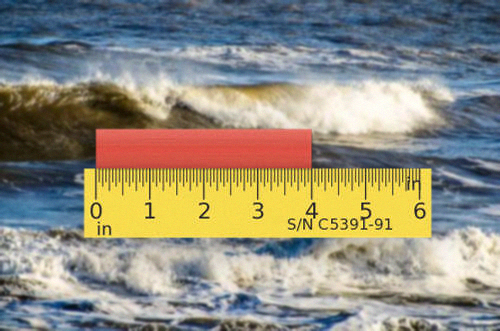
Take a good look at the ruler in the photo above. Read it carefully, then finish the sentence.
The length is 4 in
